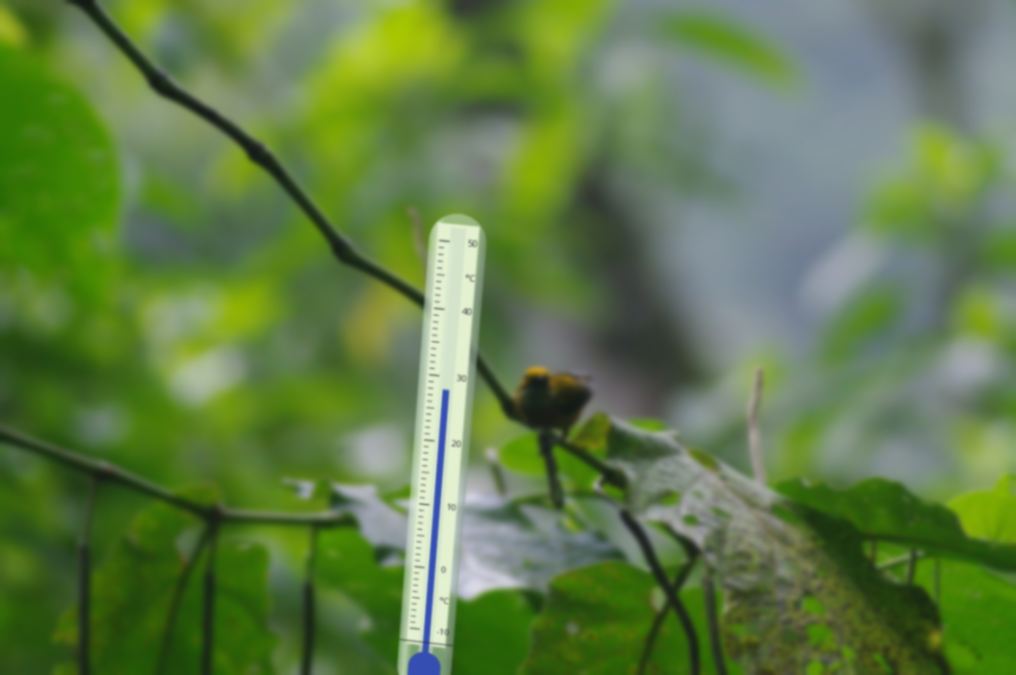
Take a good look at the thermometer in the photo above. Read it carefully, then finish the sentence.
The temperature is 28 °C
